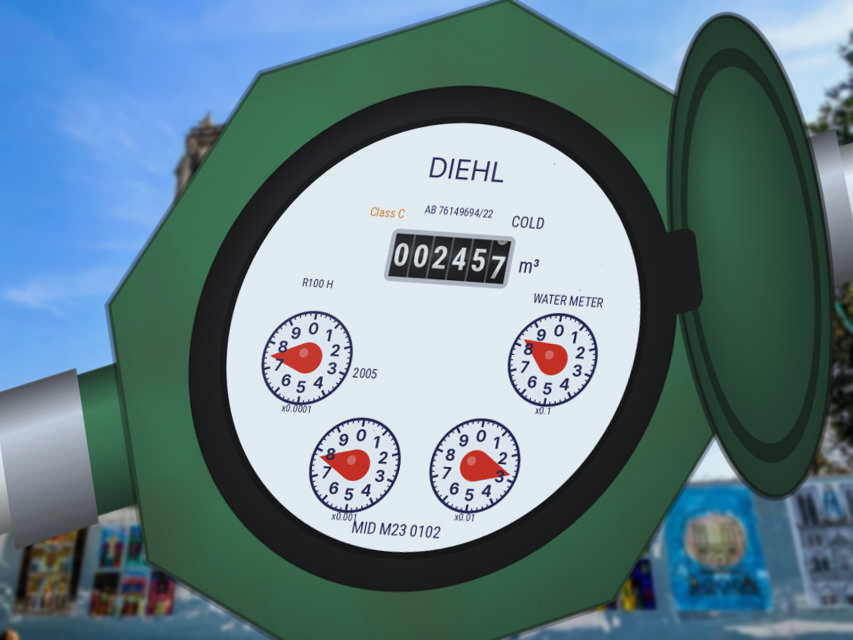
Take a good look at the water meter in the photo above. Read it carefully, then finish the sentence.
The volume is 2456.8277 m³
